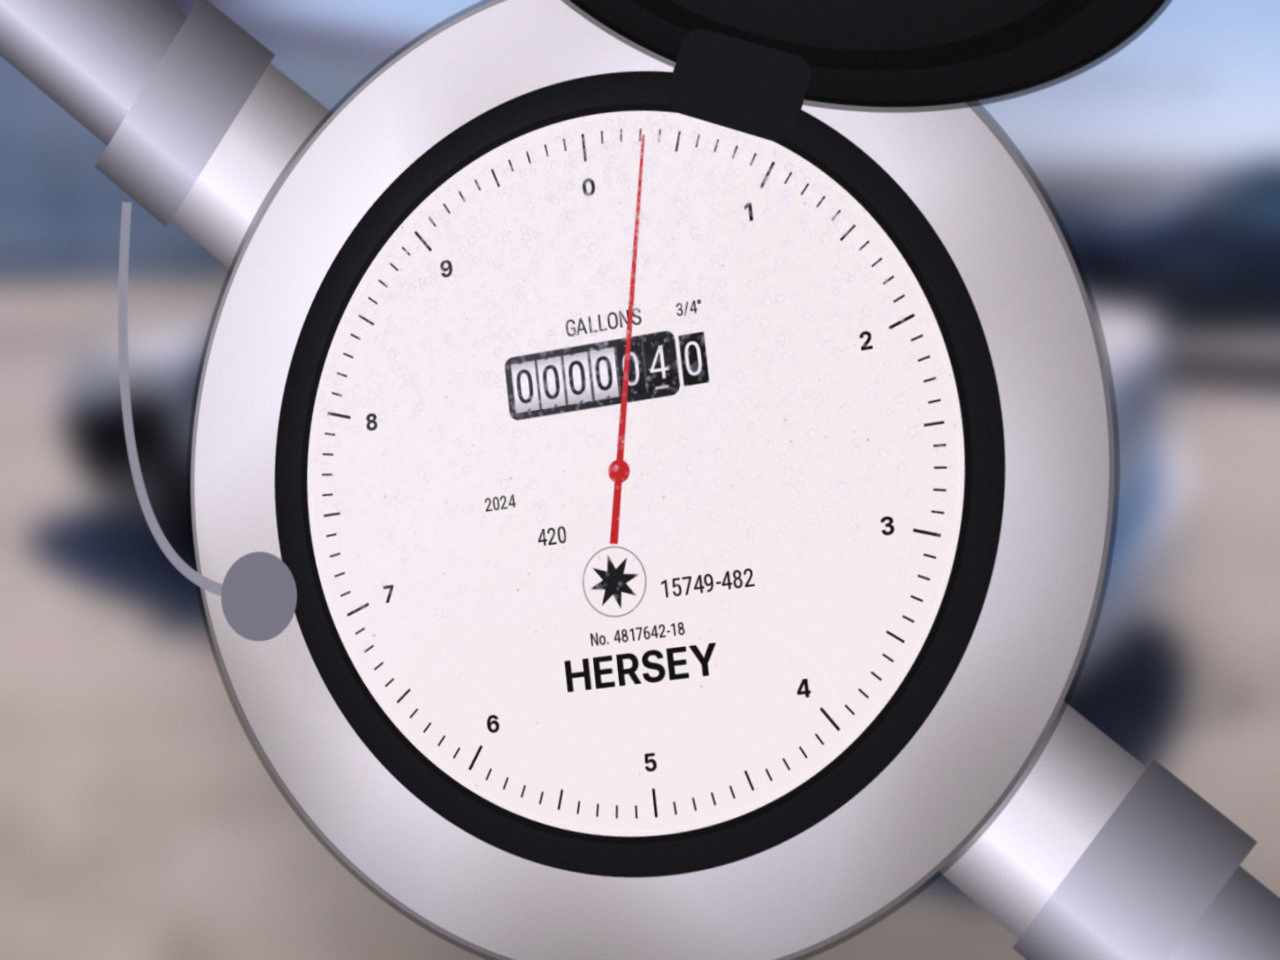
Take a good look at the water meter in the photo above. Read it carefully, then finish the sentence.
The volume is 40.3 gal
